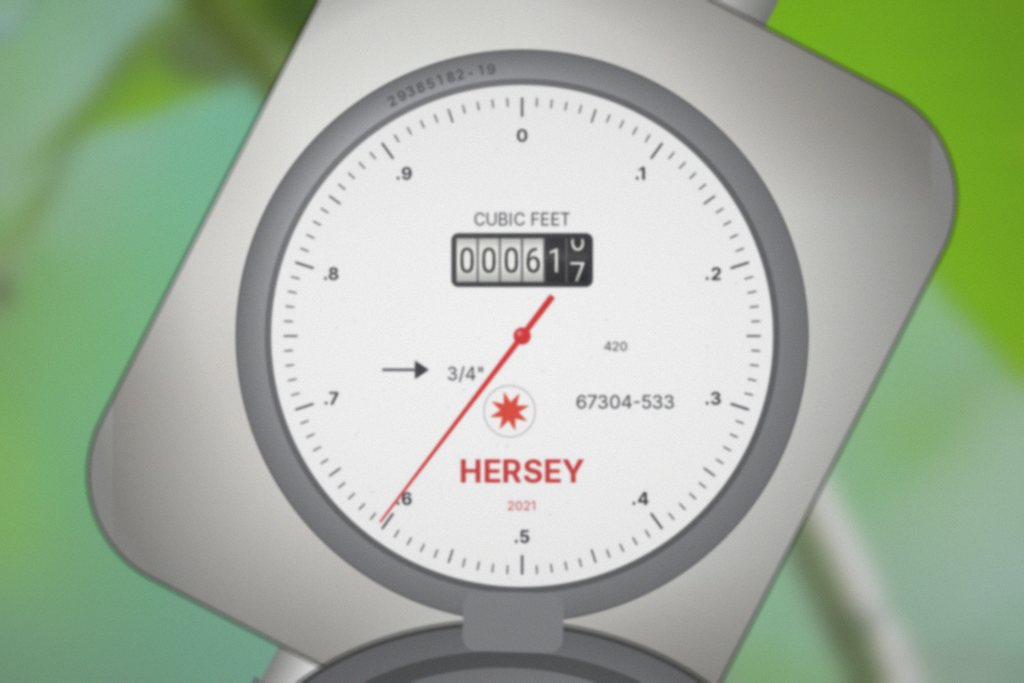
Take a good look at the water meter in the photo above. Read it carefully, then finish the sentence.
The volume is 616.60 ft³
